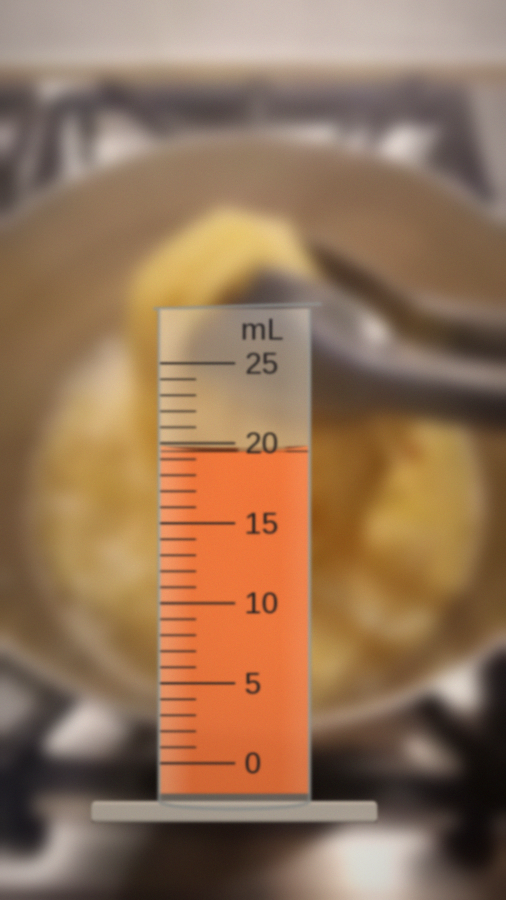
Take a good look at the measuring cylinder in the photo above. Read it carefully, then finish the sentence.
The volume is 19.5 mL
